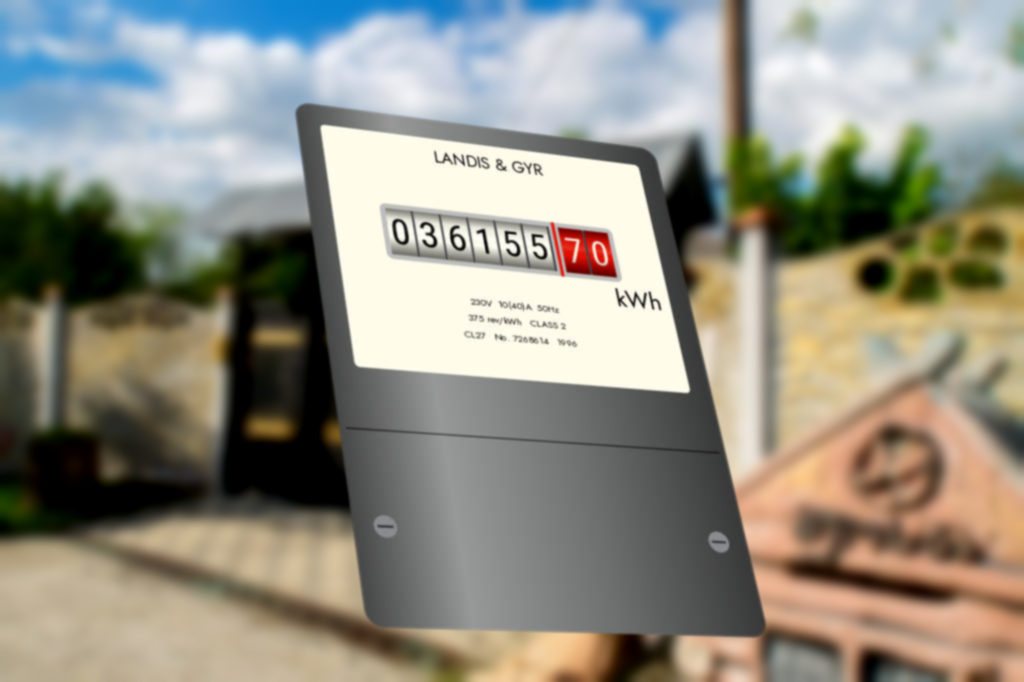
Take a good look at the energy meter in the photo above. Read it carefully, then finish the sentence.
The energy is 36155.70 kWh
